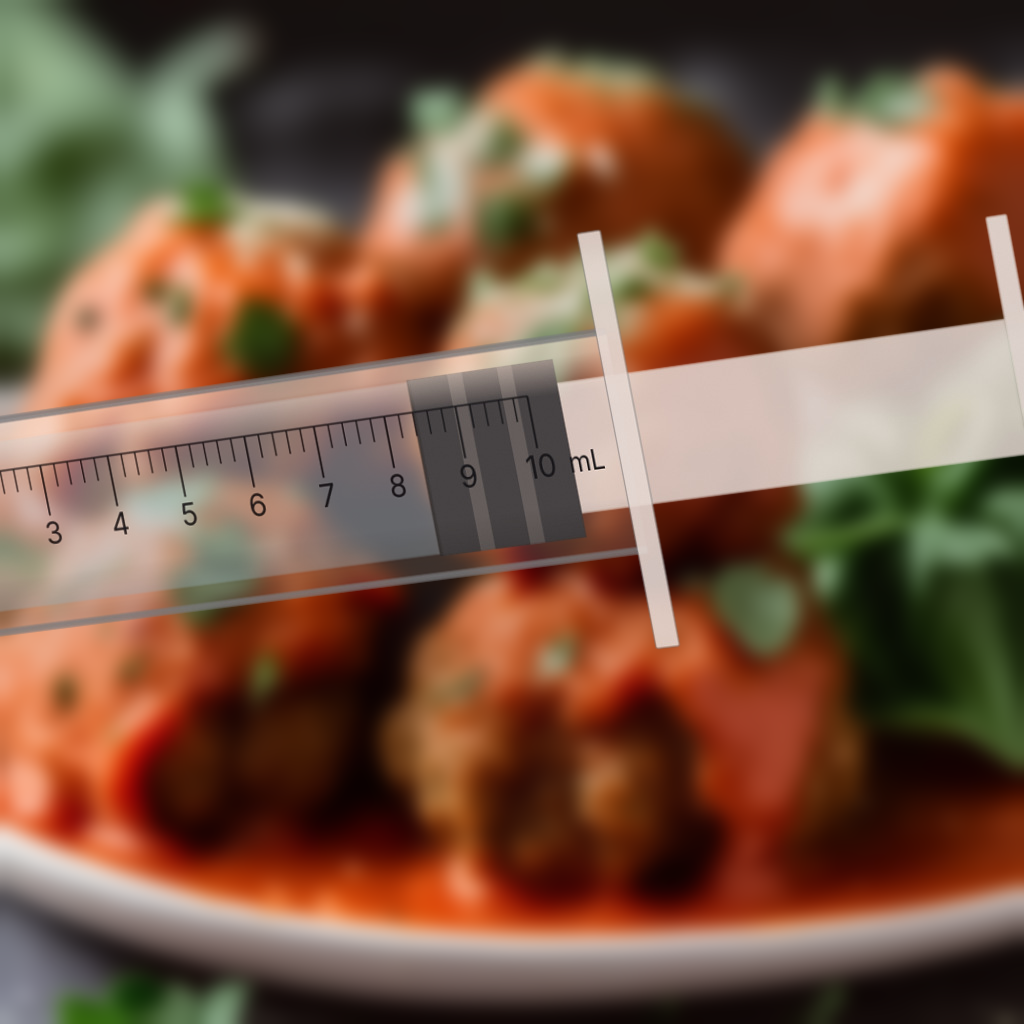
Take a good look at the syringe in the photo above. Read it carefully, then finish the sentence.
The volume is 8.4 mL
